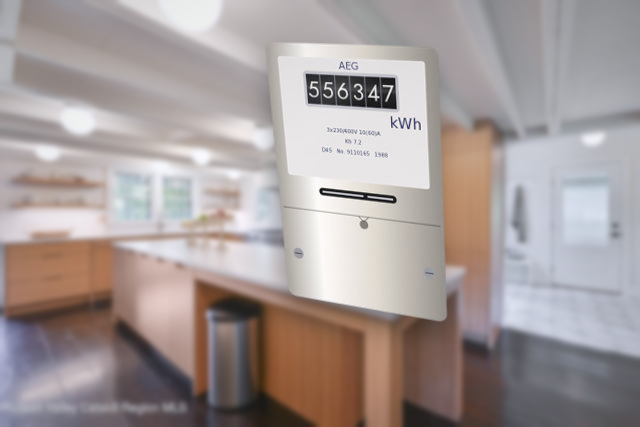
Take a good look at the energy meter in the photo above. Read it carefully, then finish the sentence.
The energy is 556347 kWh
